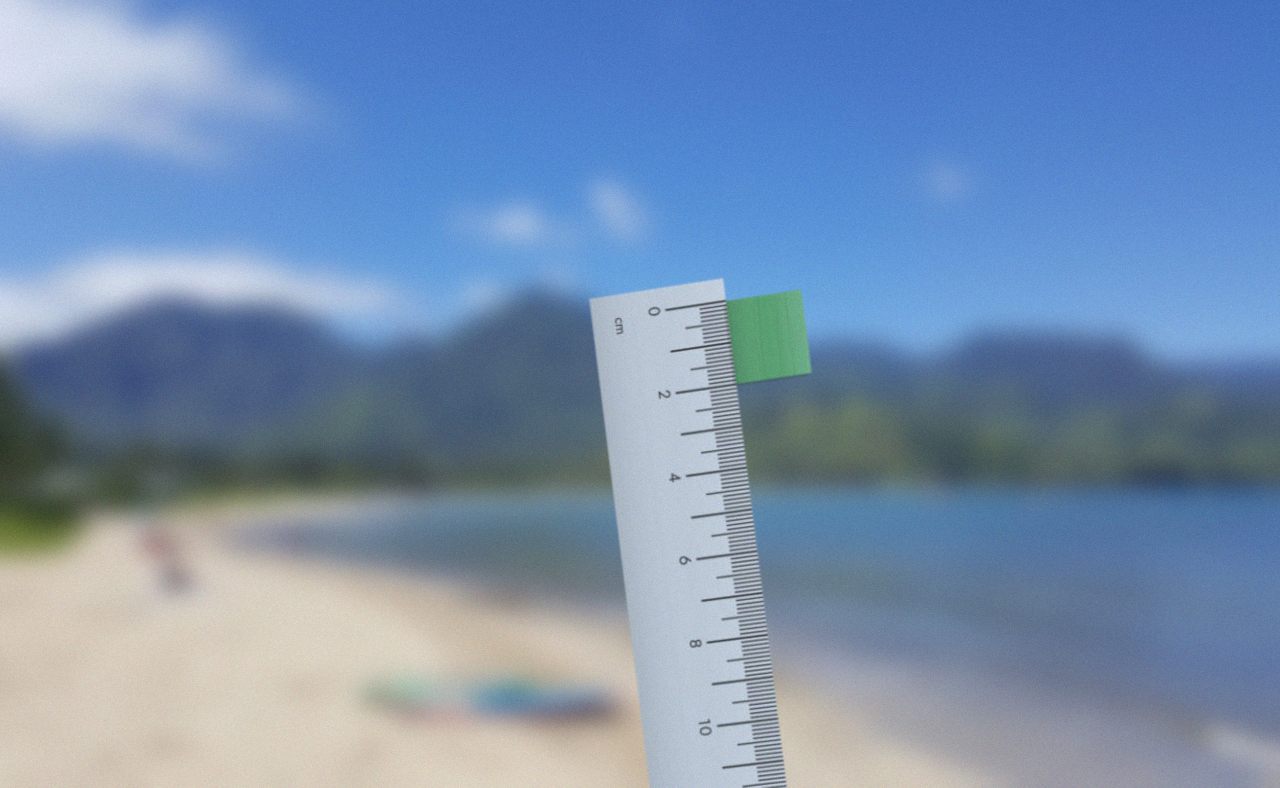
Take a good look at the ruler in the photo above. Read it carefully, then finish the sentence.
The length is 2 cm
